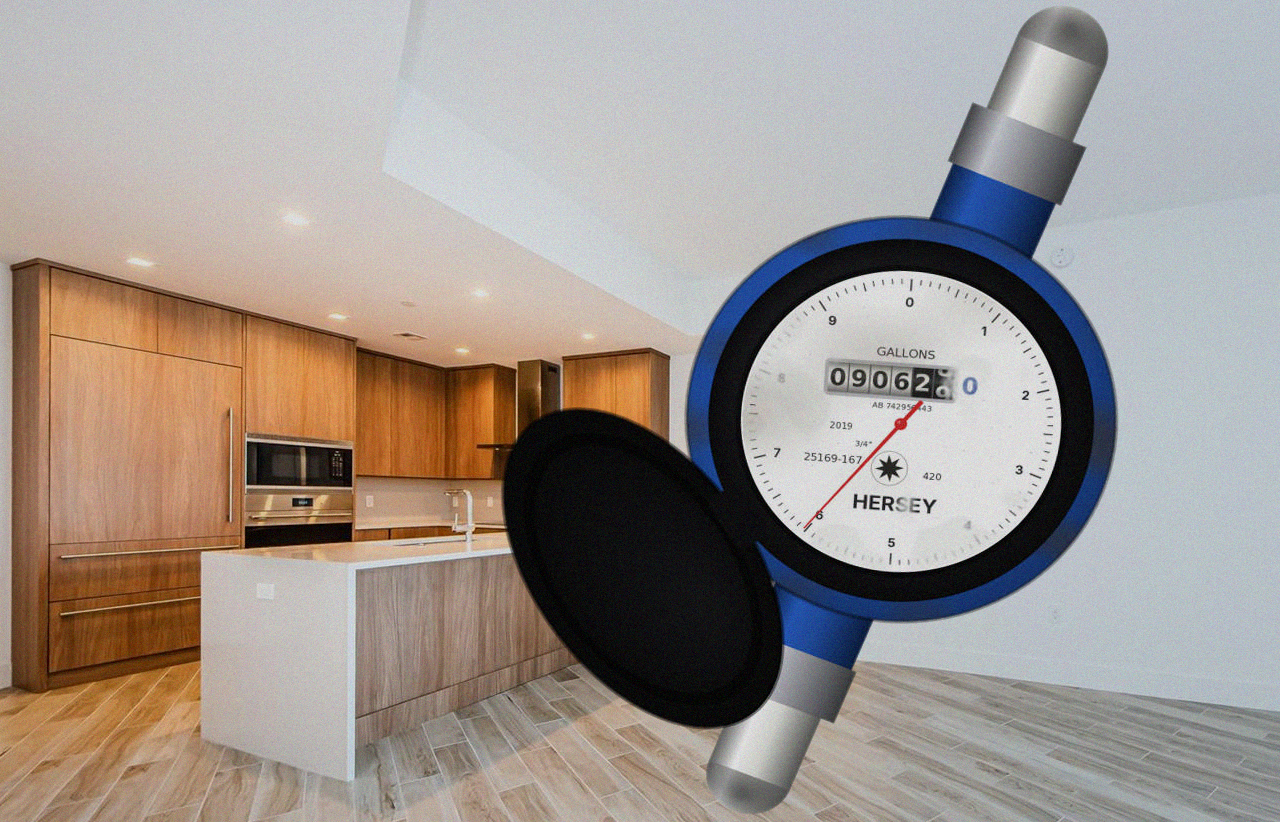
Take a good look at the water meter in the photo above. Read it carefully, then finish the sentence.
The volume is 906286.0 gal
